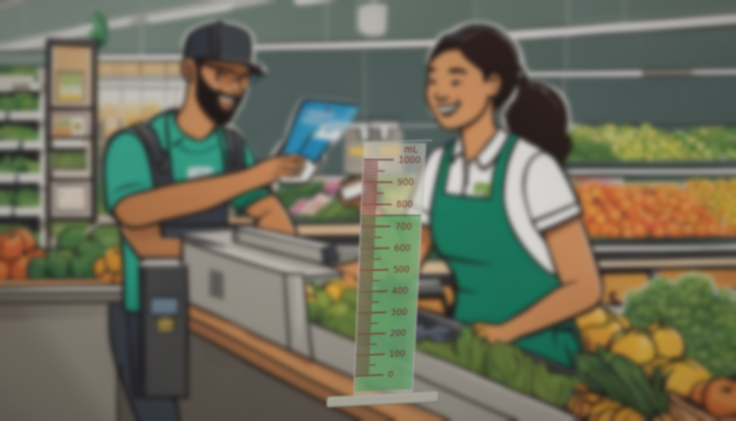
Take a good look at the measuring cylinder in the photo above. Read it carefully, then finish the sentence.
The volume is 750 mL
